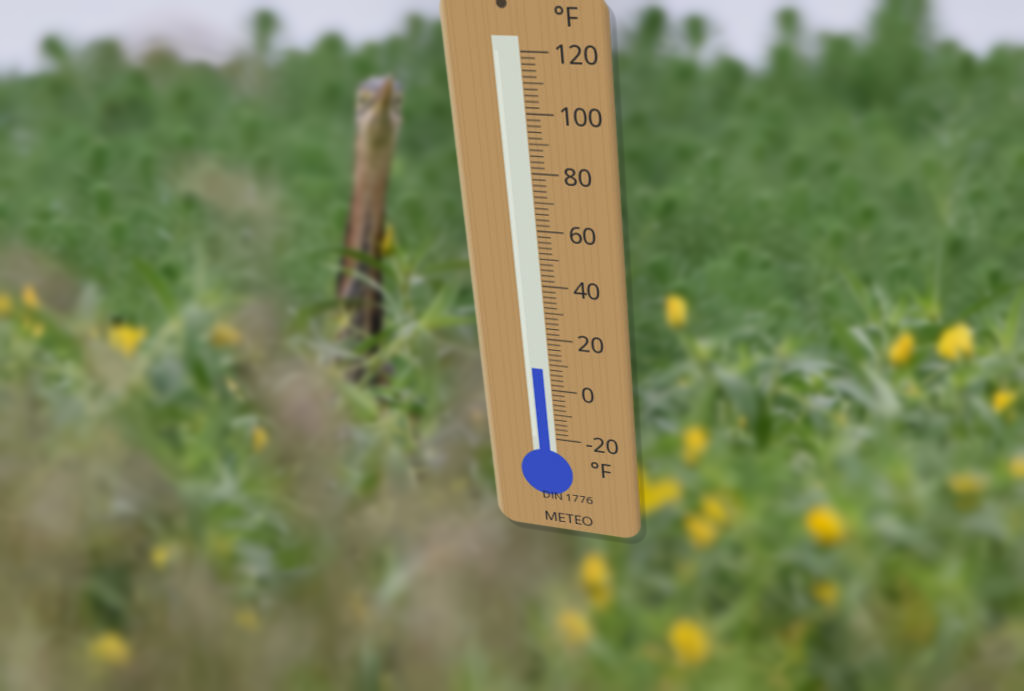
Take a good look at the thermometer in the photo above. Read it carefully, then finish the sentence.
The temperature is 8 °F
